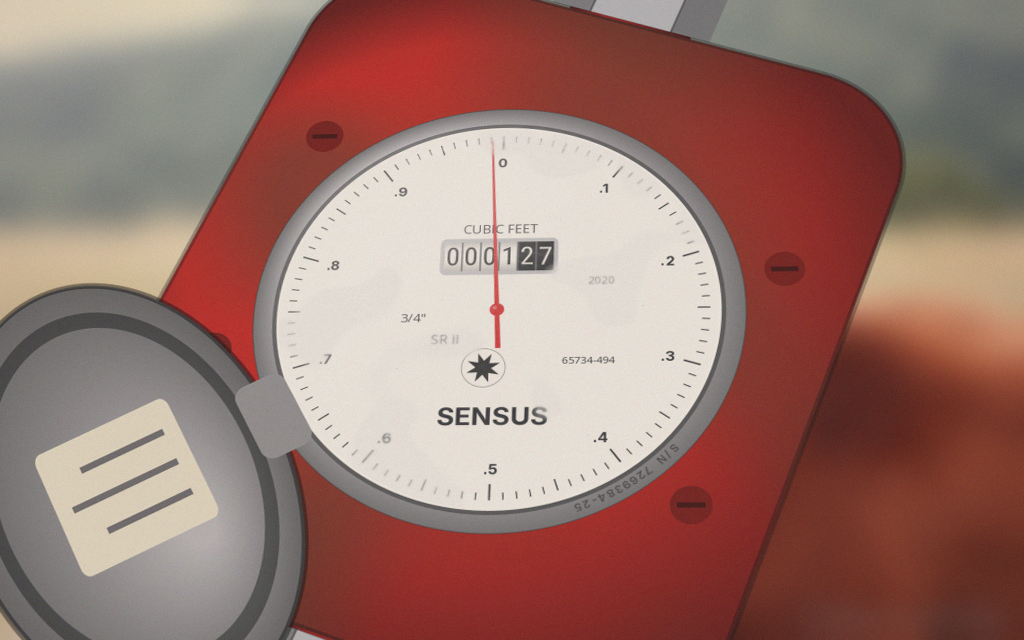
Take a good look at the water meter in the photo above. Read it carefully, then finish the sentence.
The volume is 126.99 ft³
